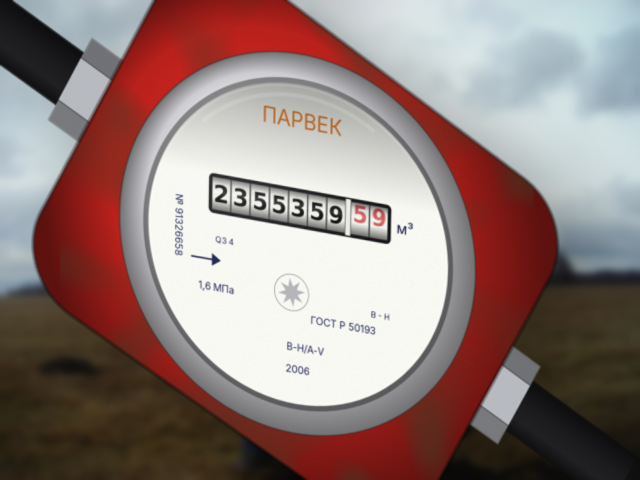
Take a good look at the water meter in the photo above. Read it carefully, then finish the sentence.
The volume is 2355359.59 m³
